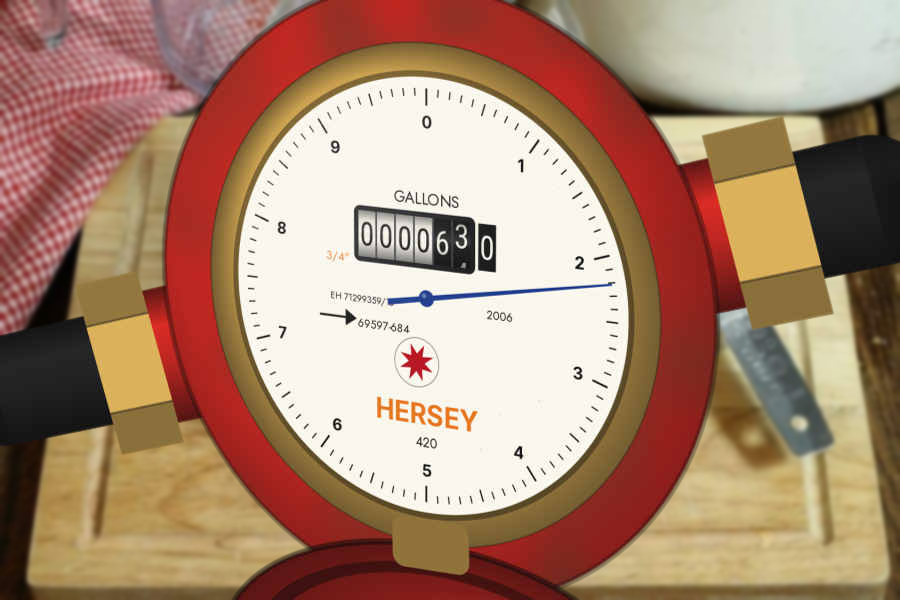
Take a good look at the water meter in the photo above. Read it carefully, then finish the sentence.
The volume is 632.2 gal
